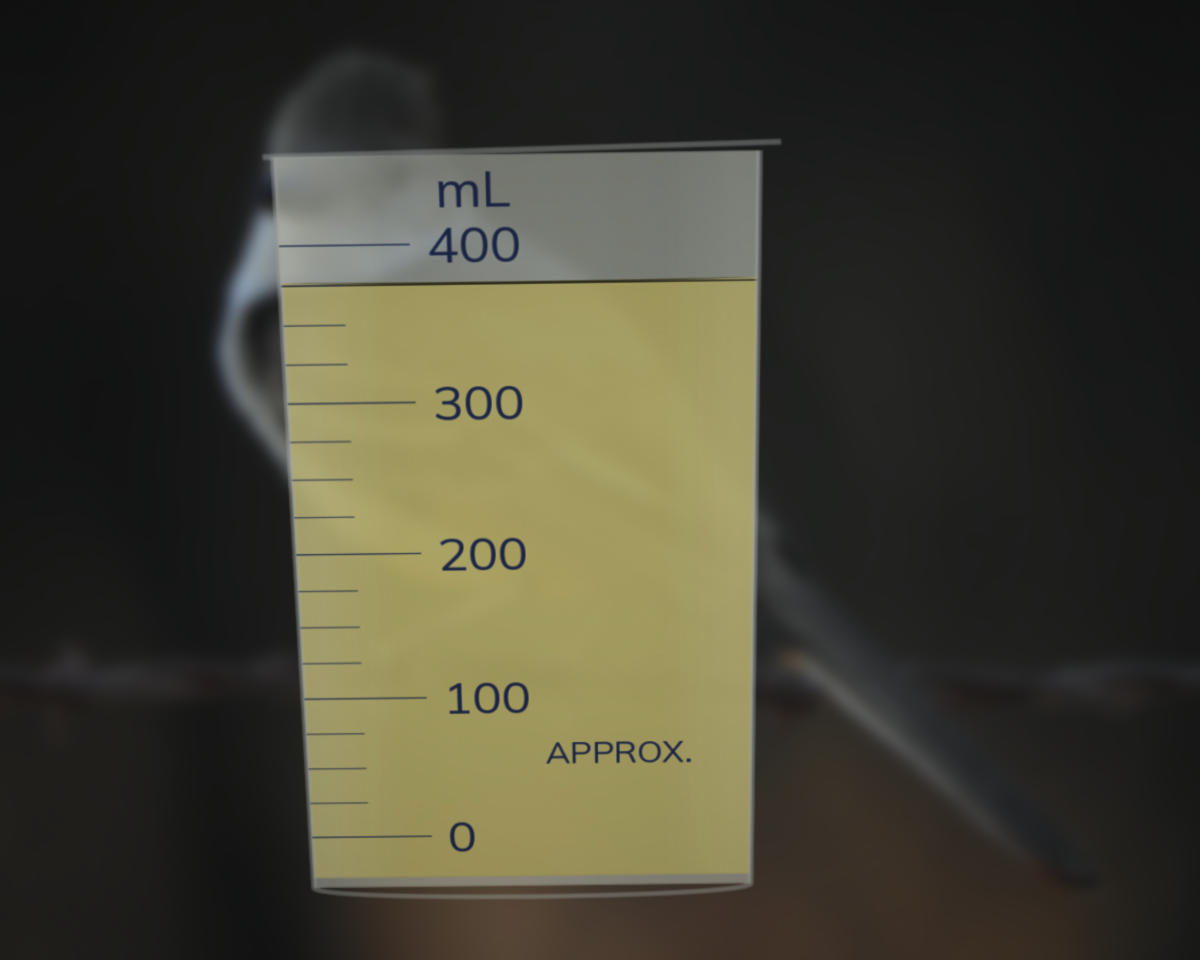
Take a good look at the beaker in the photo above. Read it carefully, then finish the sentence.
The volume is 375 mL
